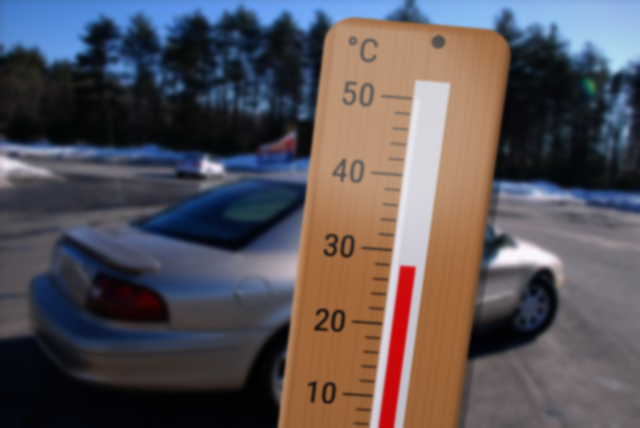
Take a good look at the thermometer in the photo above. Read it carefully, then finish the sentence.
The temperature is 28 °C
